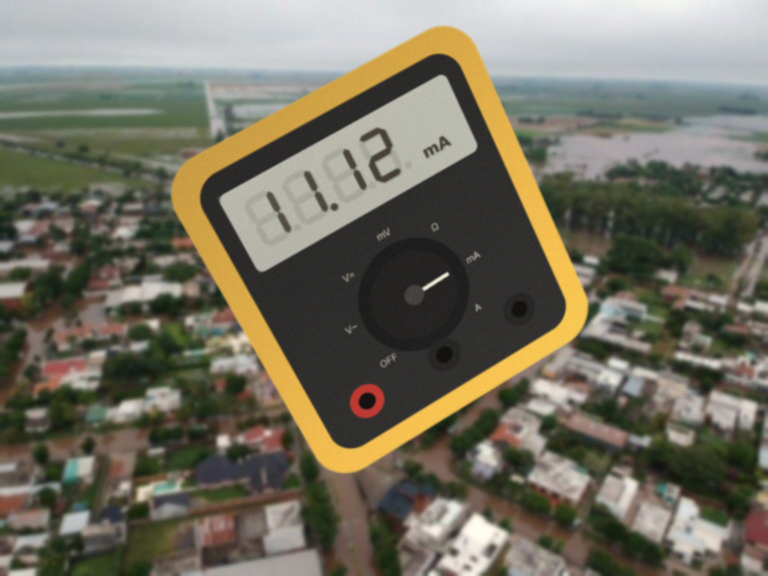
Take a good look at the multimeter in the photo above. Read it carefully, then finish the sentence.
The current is 11.12 mA
